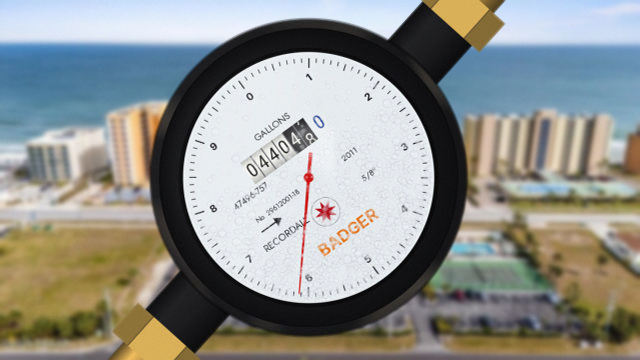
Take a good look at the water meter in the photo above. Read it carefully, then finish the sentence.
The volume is 440476.1 gal
